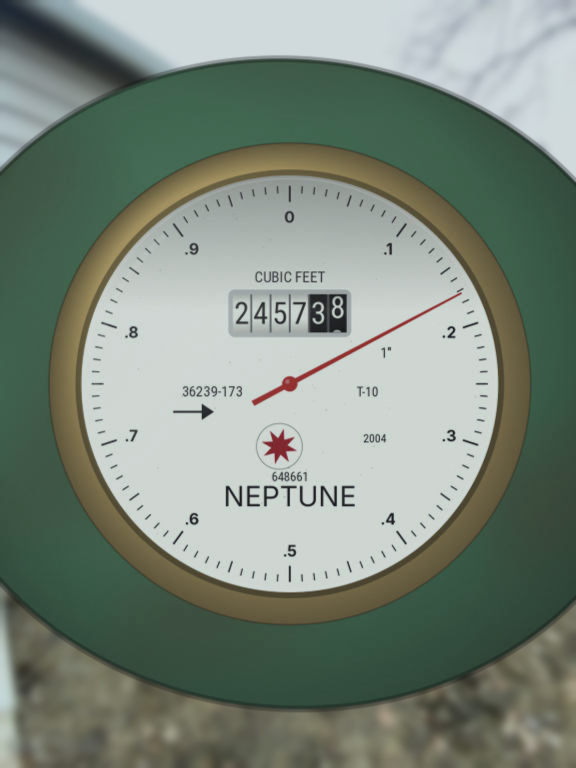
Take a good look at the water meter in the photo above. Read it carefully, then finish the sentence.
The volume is 245738.17 ft³
